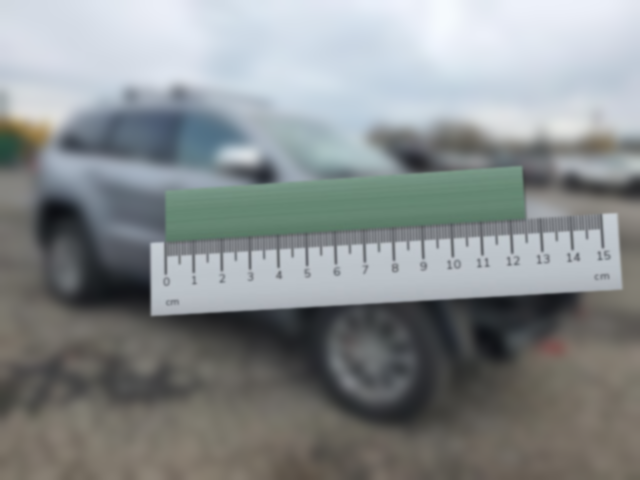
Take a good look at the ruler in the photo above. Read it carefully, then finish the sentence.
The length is 12.5 cm
